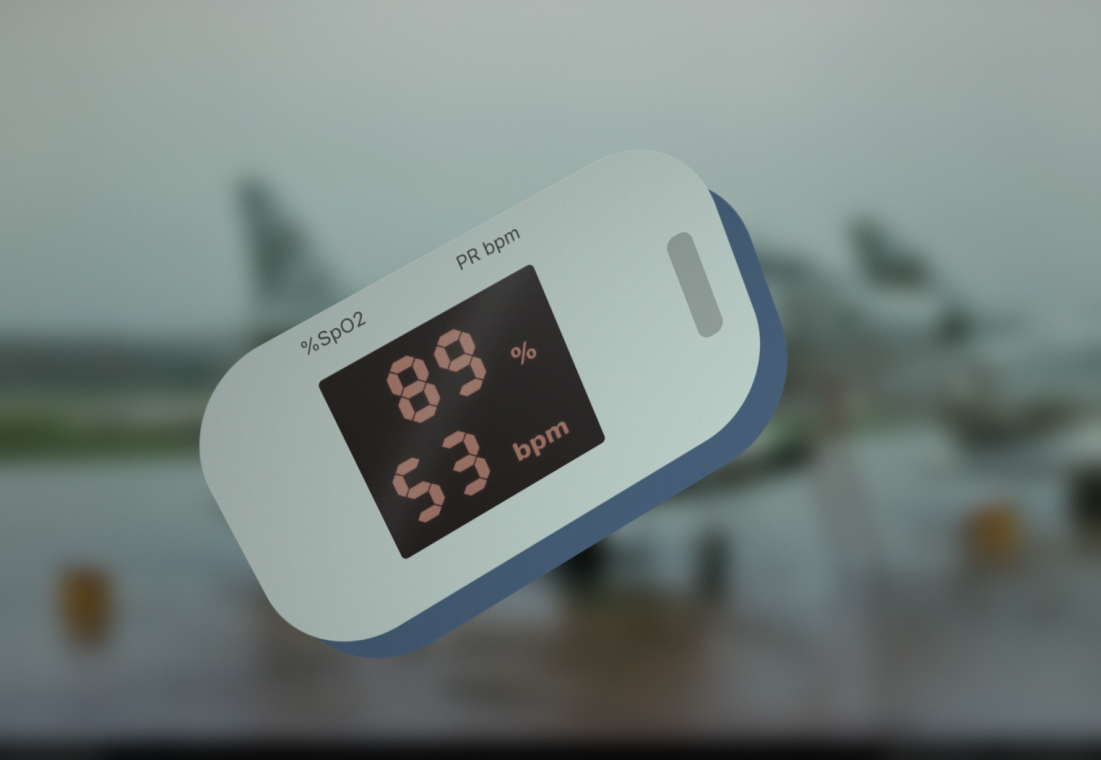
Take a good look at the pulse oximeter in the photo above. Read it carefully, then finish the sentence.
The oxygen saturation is 89 %
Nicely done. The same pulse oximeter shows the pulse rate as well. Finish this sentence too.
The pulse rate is 53 bpm
